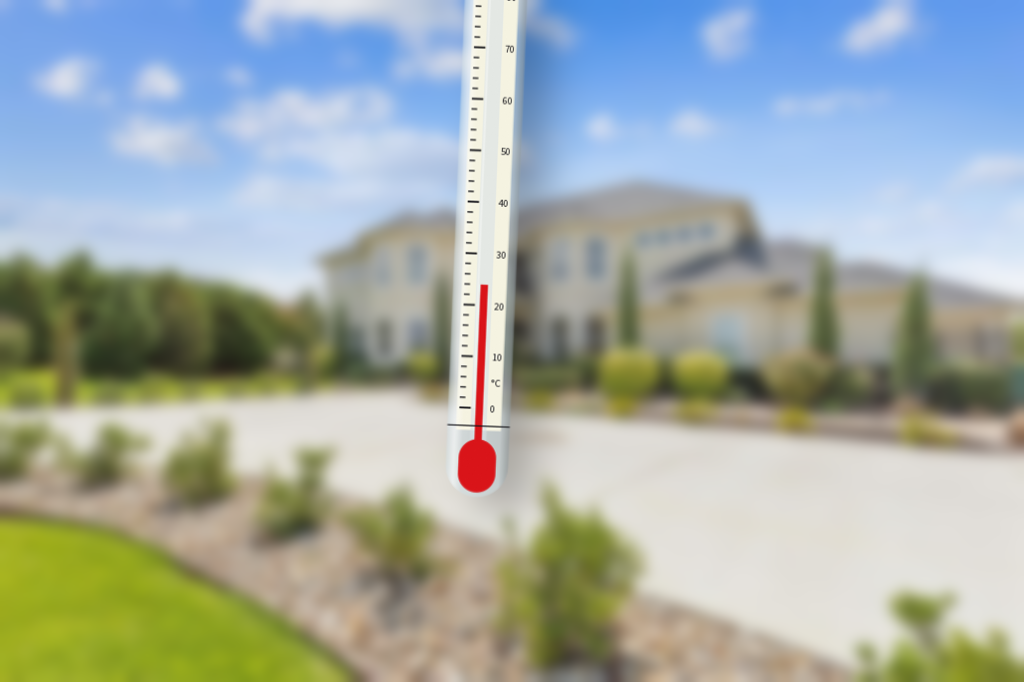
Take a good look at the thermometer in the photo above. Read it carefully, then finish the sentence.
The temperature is 24 °C
